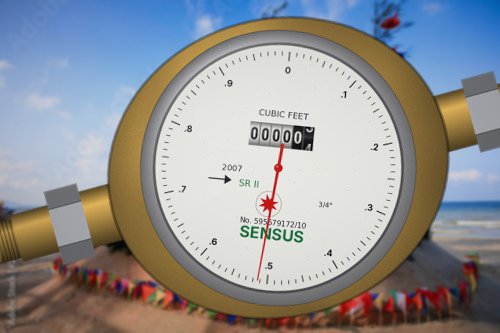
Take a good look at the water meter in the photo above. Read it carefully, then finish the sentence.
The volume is 3.51 ft³
